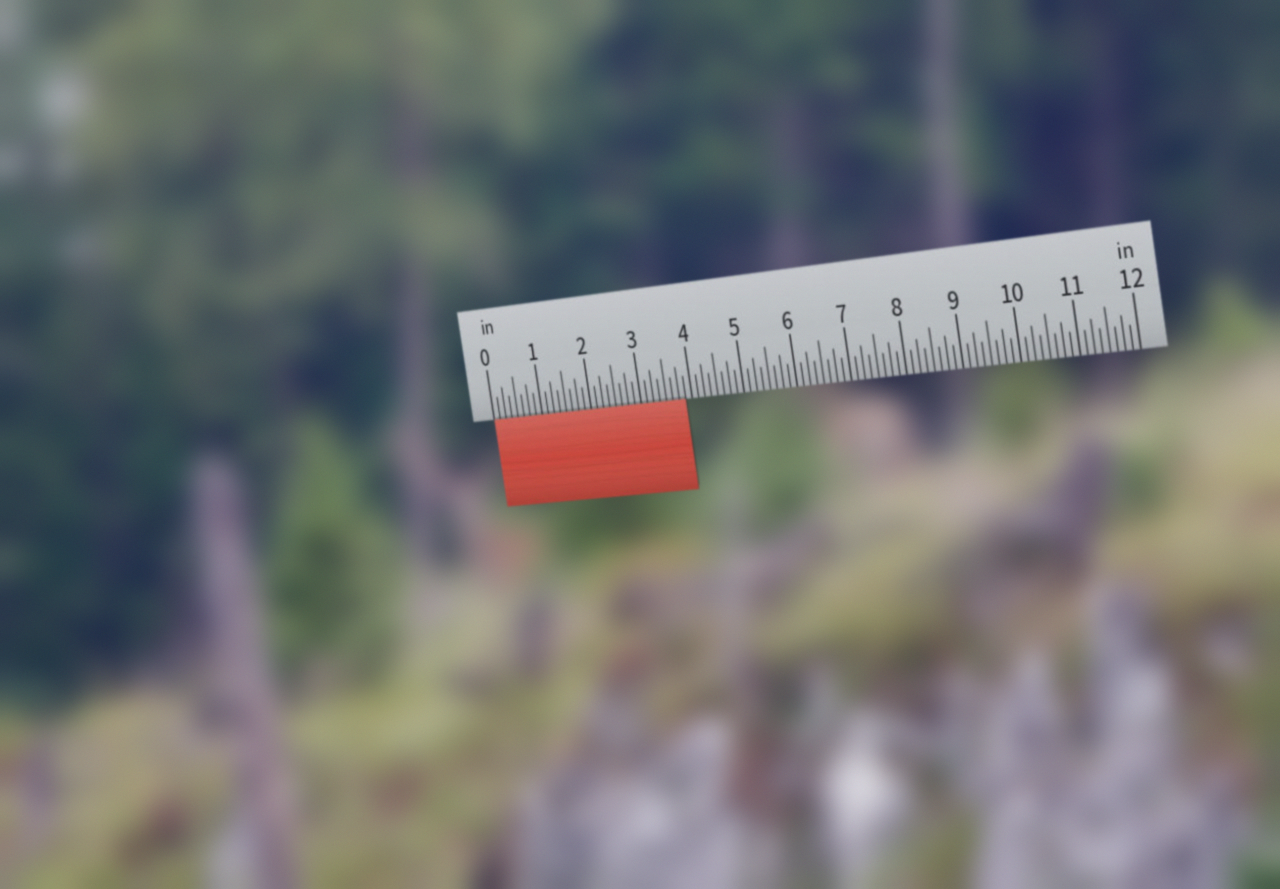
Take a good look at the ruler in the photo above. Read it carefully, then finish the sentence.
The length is 3.875 in
